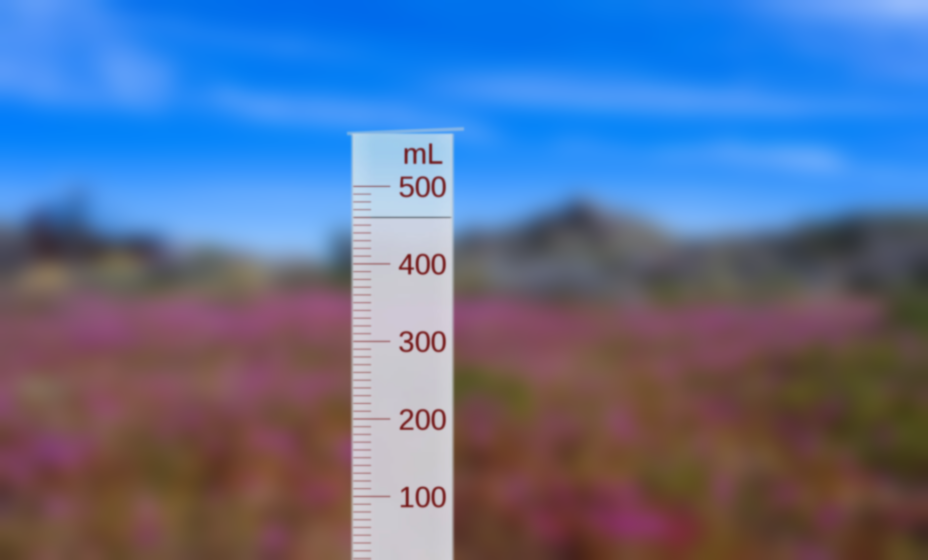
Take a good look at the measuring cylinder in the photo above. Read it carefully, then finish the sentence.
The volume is 460 mL
